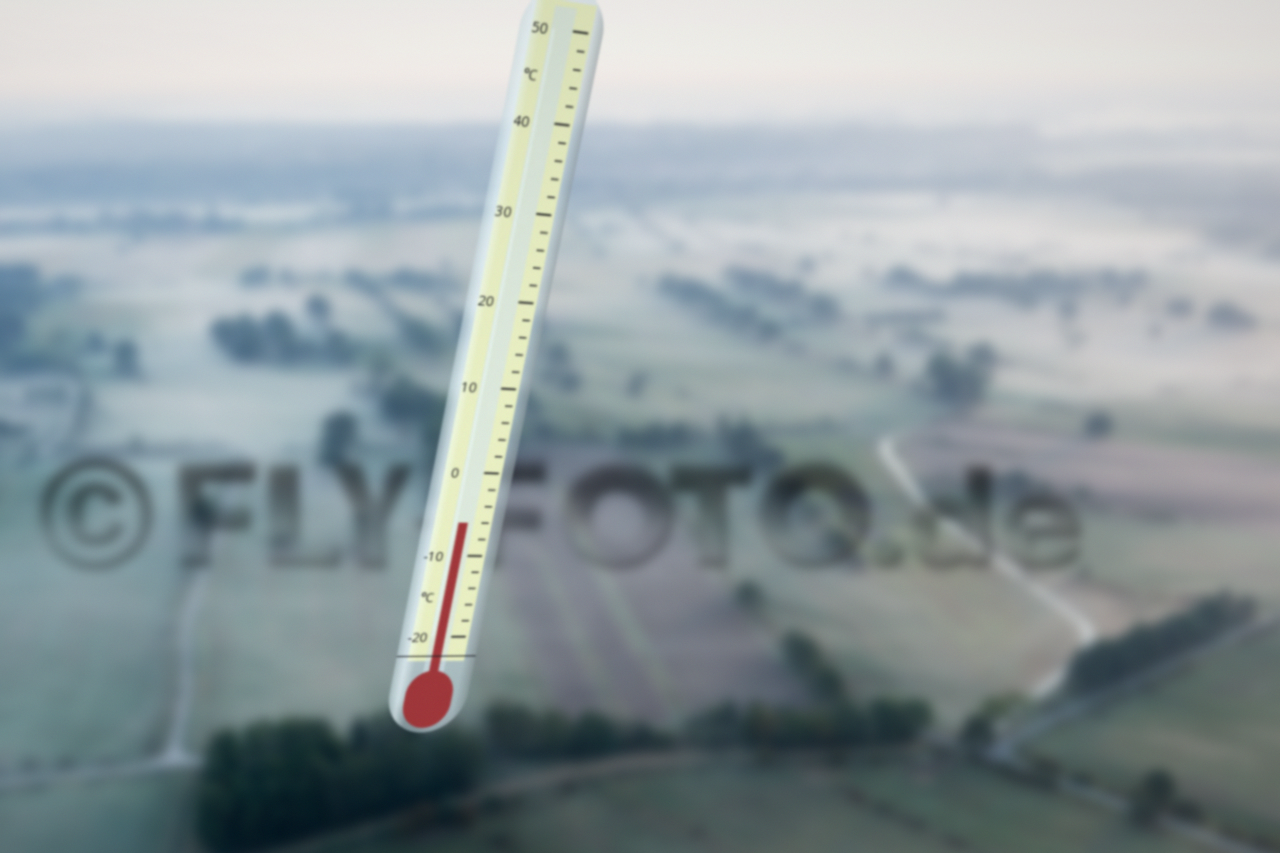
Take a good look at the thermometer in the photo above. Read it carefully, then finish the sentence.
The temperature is -6 °C
